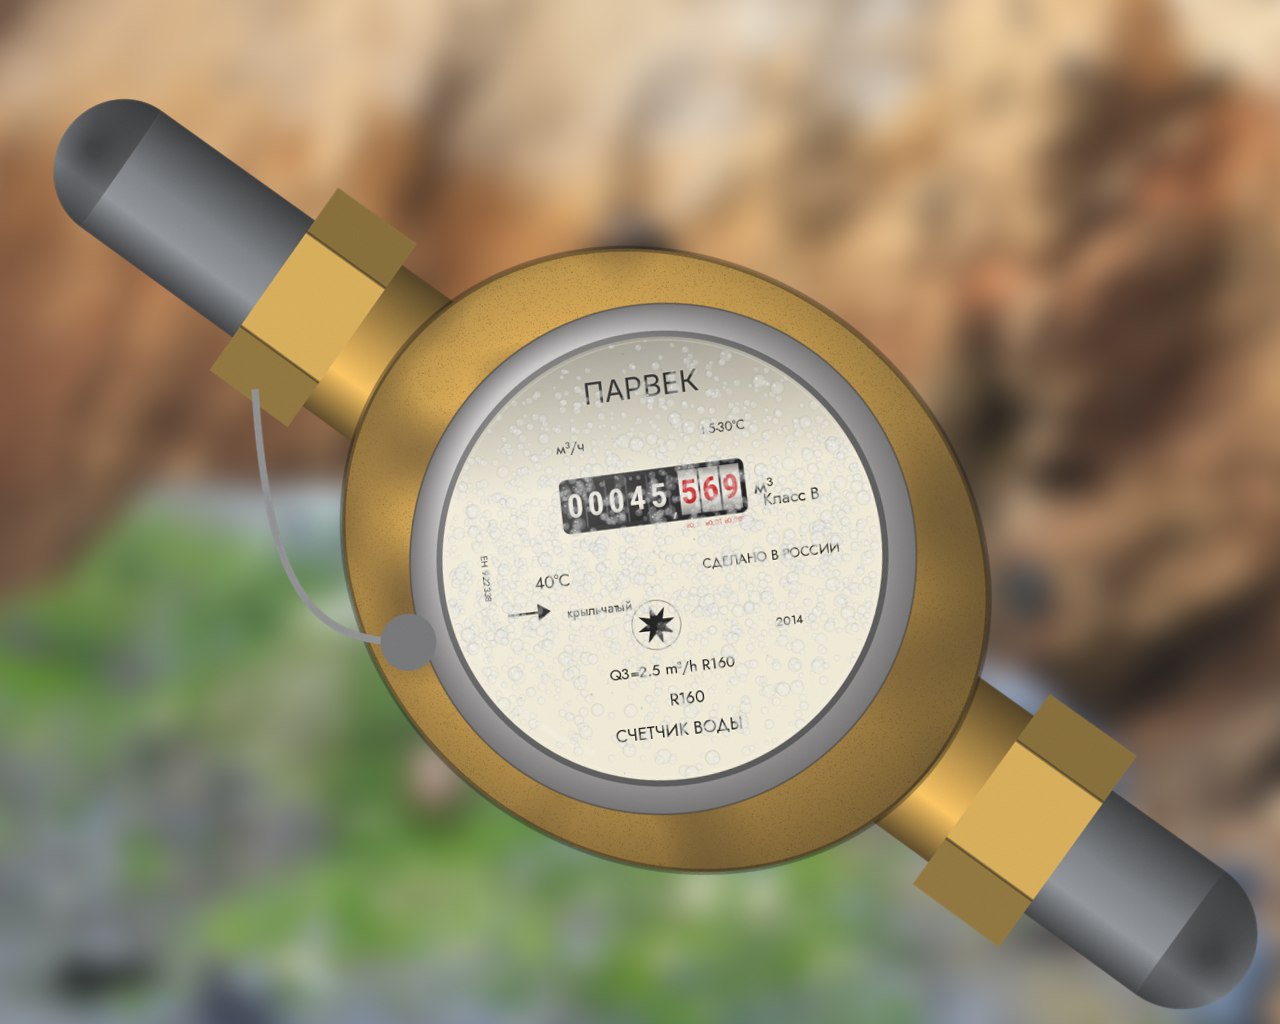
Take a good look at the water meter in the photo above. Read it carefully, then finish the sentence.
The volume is 45.569 m³
